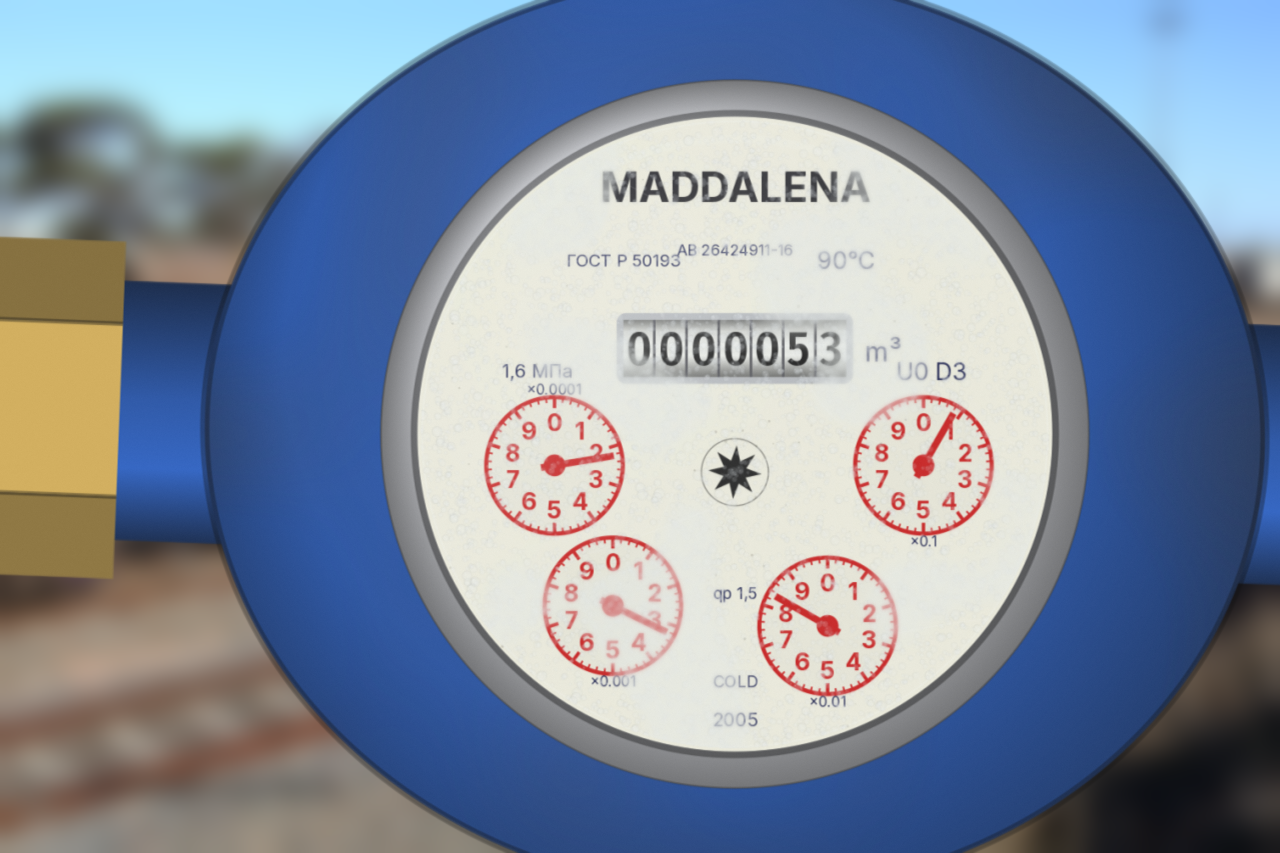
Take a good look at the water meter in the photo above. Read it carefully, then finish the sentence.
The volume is 53.0832 m³
